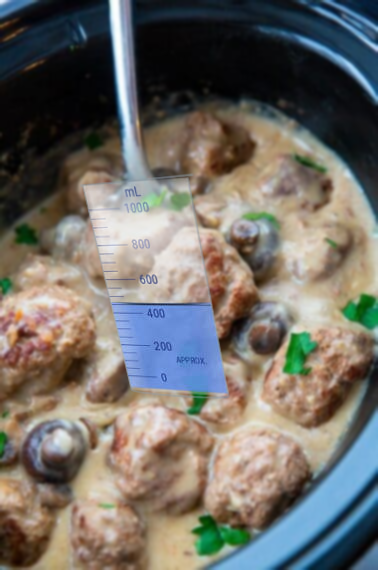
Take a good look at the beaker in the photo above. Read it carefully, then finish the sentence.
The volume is 450 mL
